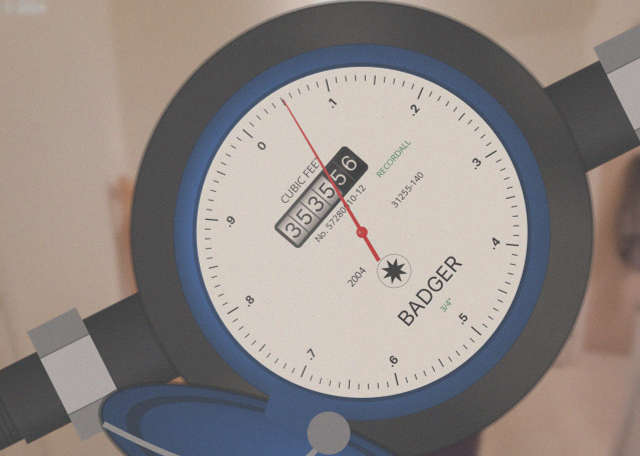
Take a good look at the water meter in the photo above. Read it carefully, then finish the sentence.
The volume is 353556.05 ft³
